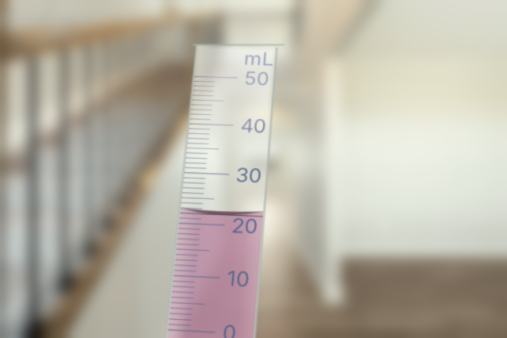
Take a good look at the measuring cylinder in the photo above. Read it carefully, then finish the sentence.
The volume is 22 mL
